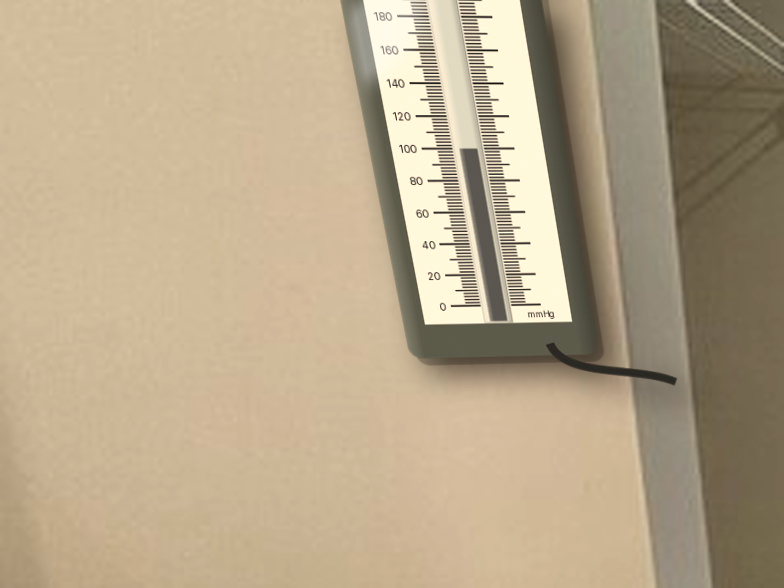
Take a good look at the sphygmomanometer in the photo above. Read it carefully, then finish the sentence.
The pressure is 100 mmHg
